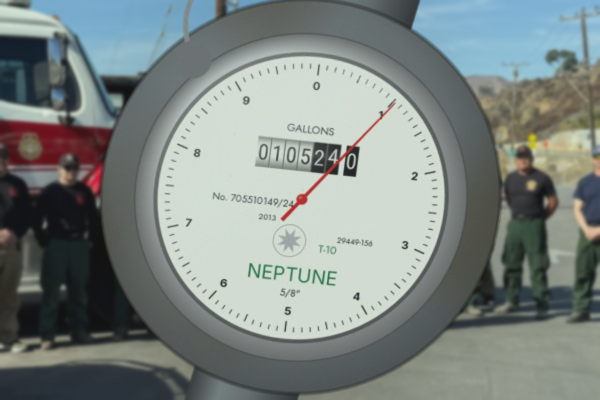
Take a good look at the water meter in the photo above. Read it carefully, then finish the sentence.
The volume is 105241.0 gal
